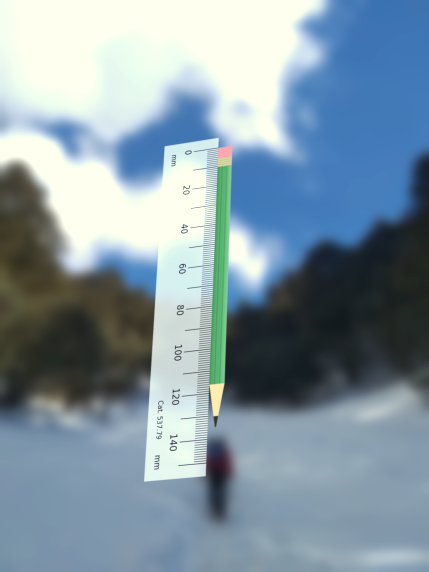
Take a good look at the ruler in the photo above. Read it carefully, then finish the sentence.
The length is 135 mm
